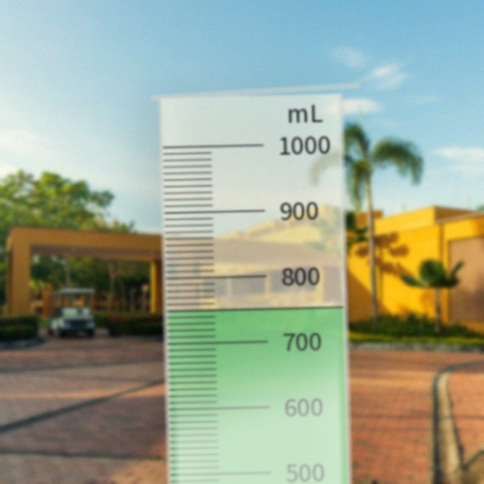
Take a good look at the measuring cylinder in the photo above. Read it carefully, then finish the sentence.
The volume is 750 mL
